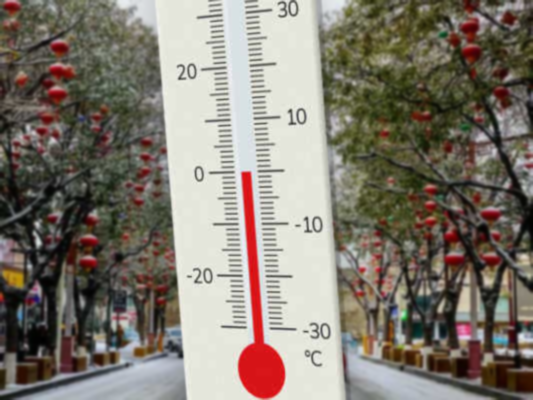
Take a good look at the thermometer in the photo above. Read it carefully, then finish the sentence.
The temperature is 0 °C
